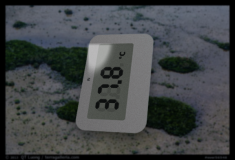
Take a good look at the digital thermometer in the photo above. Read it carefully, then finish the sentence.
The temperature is 37.8 °C
